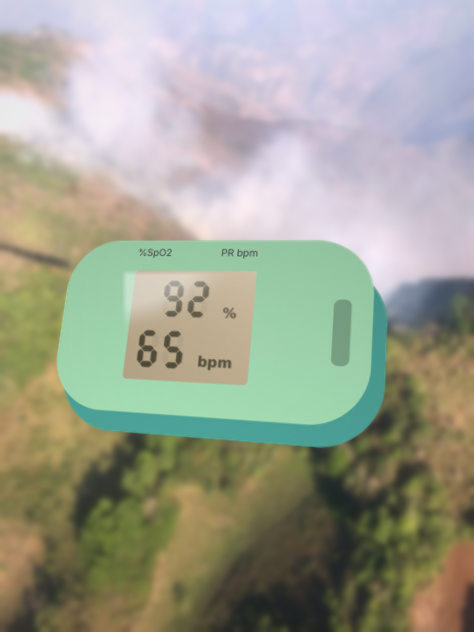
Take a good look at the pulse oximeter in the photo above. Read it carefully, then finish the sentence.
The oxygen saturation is 92 %
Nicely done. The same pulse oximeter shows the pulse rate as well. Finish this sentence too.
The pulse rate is 65 bpm
